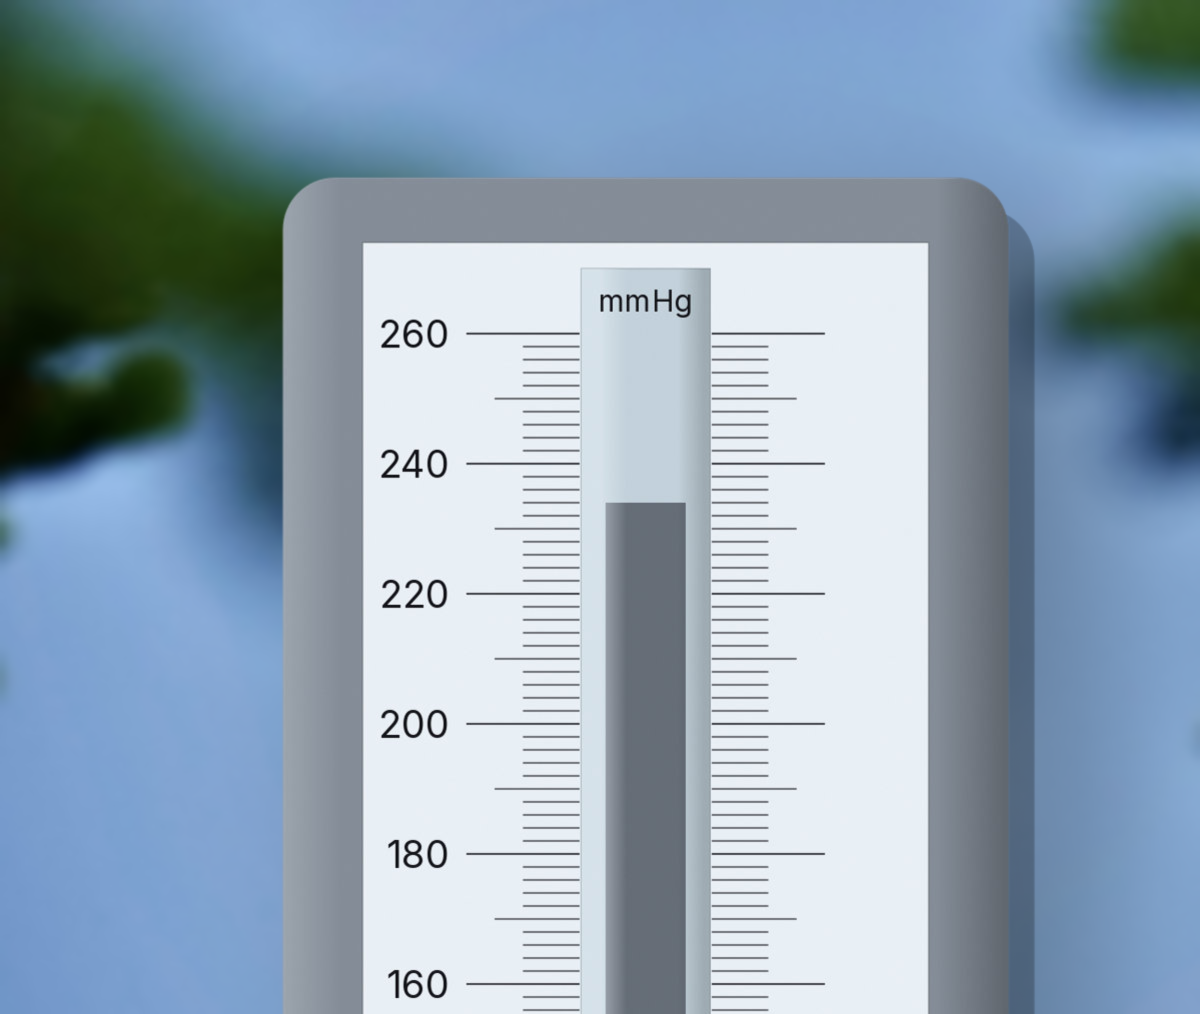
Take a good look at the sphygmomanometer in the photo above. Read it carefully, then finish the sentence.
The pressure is 234 mmHg
